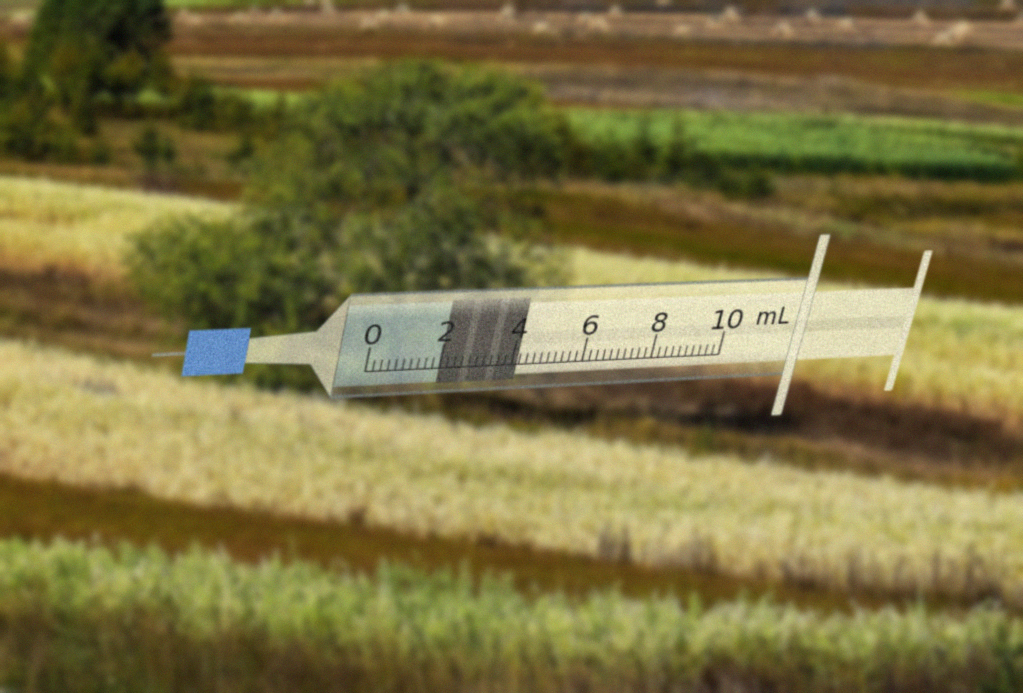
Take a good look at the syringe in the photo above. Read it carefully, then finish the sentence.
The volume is 2 mL
